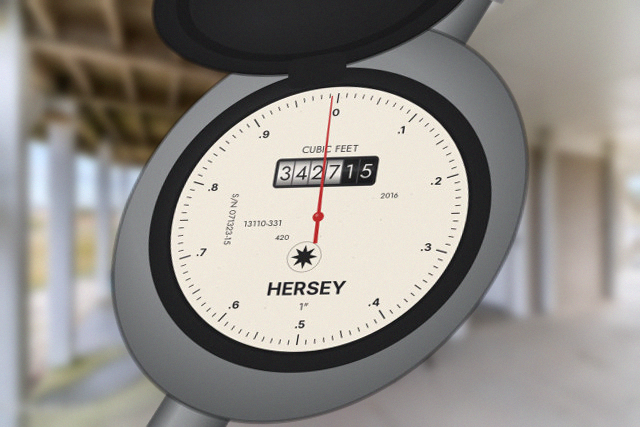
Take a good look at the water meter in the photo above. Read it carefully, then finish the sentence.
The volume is 342714.99 ft³
